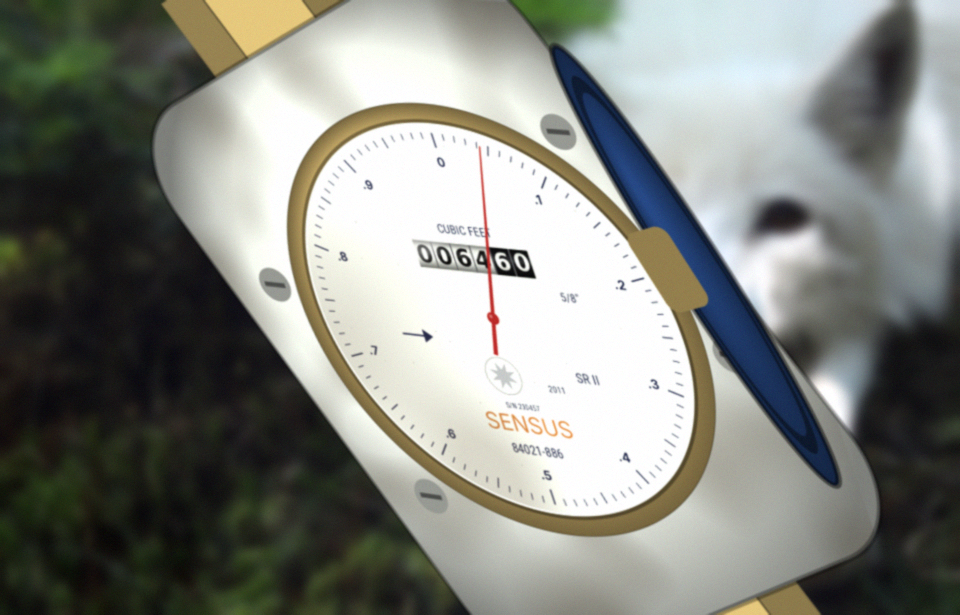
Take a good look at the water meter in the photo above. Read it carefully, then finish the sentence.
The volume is 6460.04 ft³
